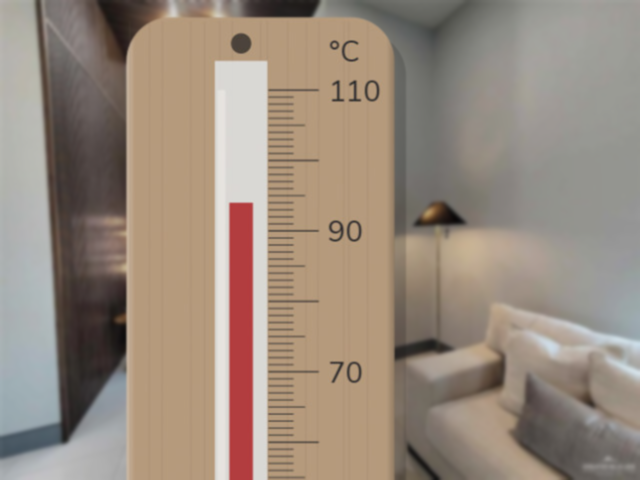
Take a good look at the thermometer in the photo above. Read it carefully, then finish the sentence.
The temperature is 94 °C
